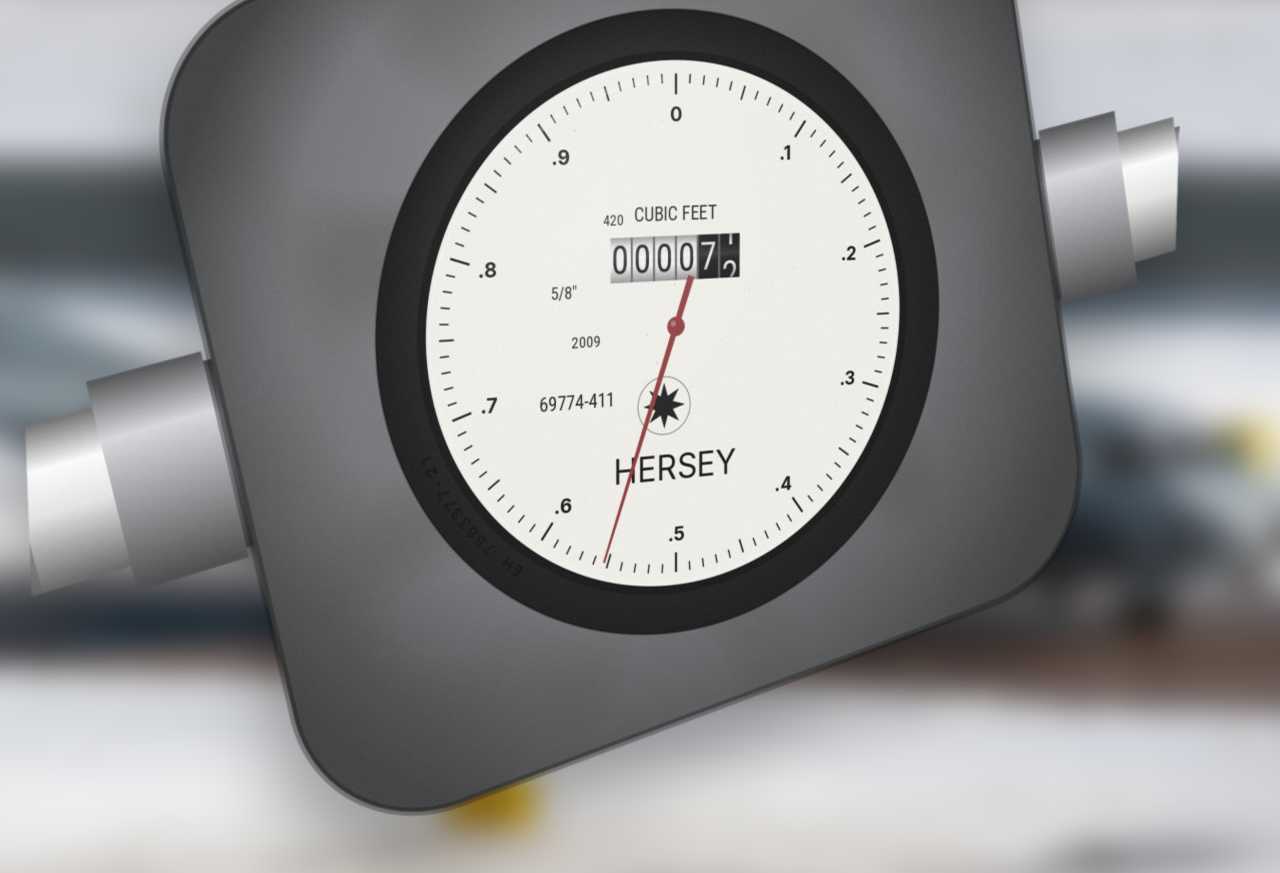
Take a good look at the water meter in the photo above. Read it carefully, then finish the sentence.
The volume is 71.55 ft³
